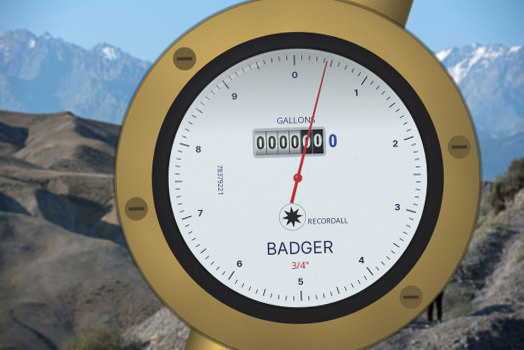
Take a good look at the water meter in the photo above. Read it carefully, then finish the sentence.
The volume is 0.4 gal
